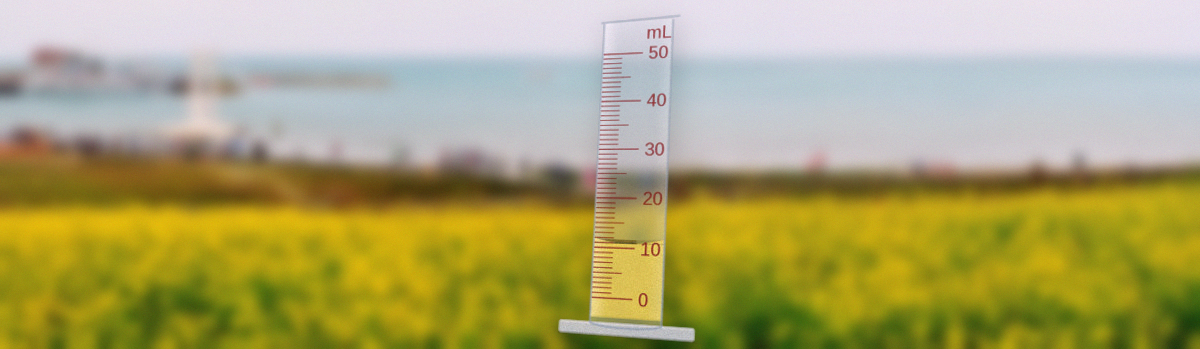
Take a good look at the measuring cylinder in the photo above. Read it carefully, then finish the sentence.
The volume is 11 mL
